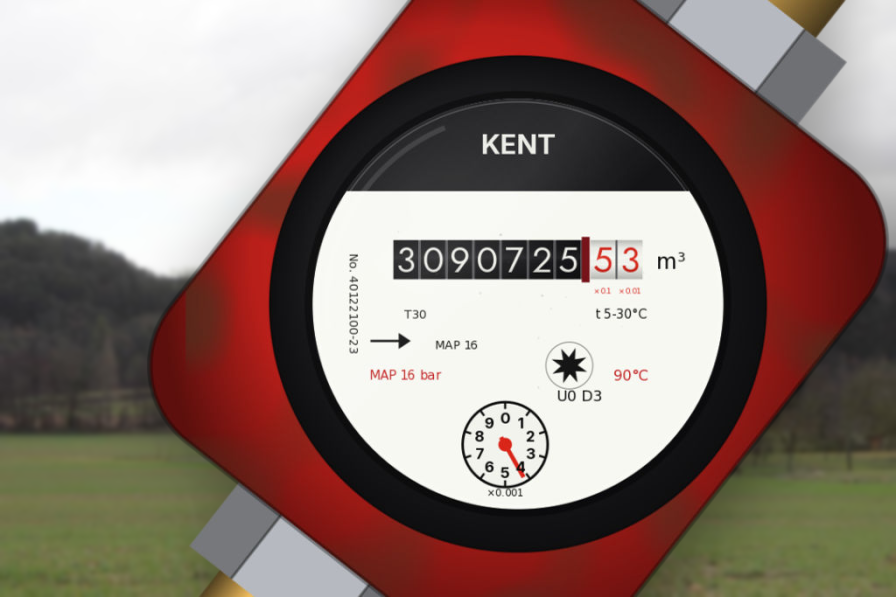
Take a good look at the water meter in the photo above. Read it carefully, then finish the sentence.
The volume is 3090725.534 m³
